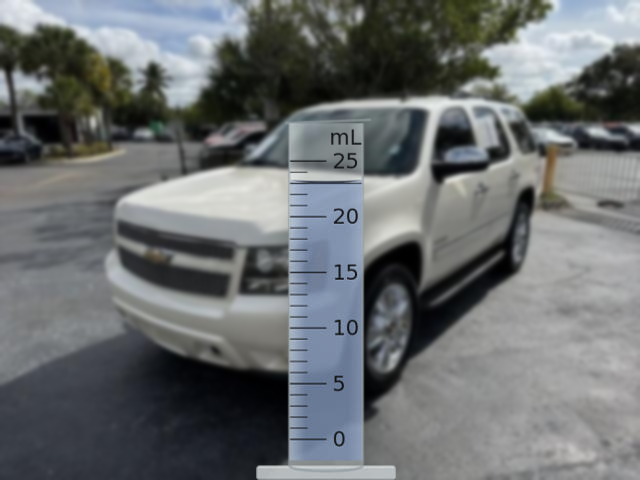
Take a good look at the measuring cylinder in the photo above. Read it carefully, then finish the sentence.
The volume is 23 mL
